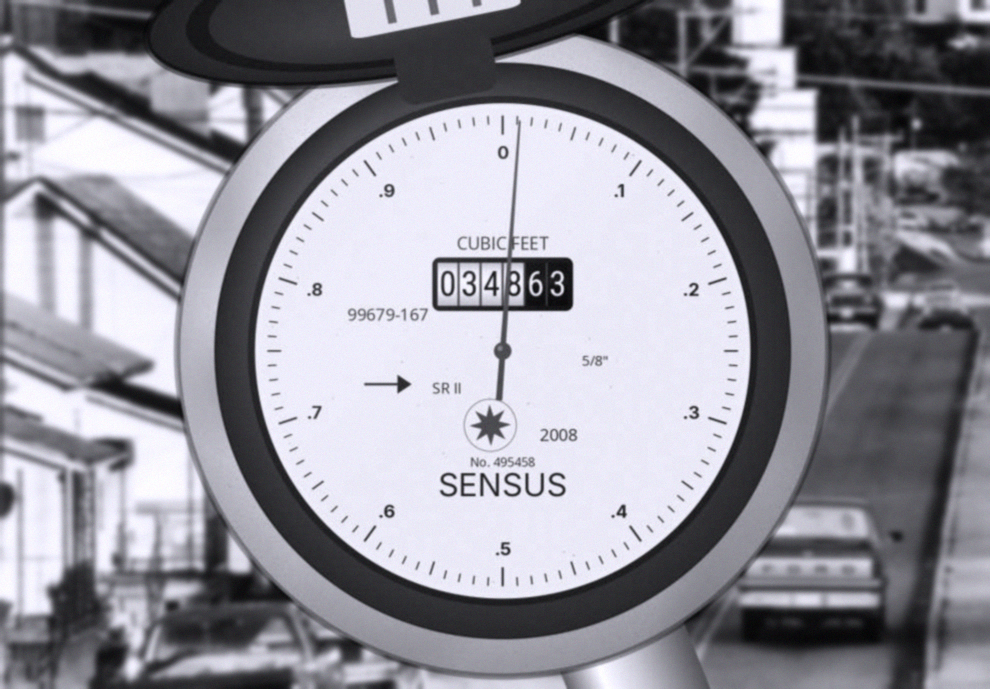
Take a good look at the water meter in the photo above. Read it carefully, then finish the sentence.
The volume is 34863.01 ft³
